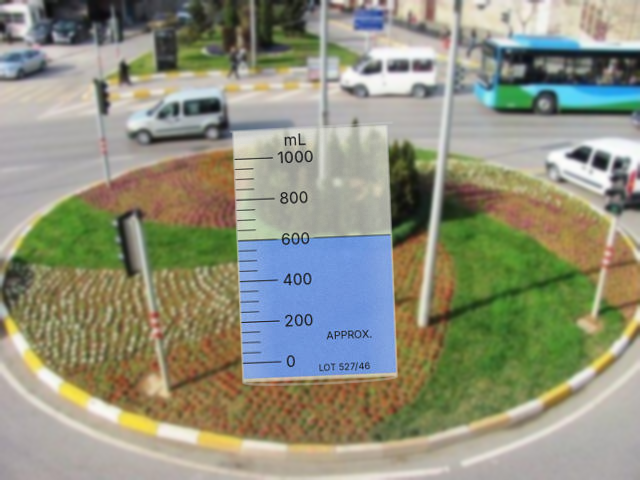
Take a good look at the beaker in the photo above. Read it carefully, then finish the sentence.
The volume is 600 mL
